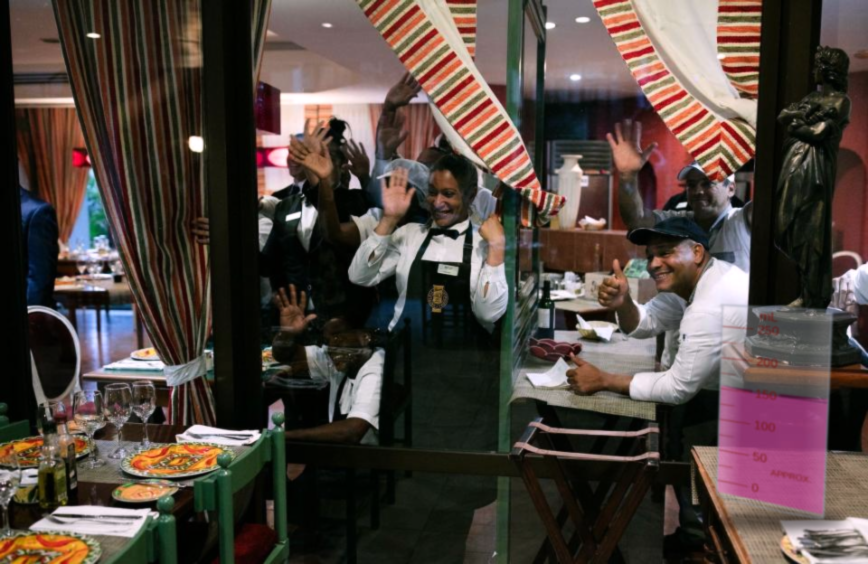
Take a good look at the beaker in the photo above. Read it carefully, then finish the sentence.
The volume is 150 mL
